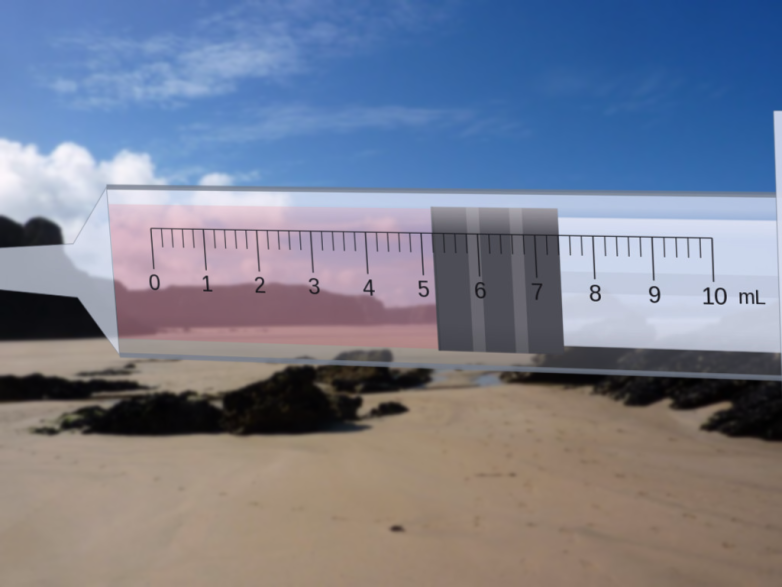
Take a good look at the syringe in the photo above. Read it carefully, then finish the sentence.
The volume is 5.2 mL
